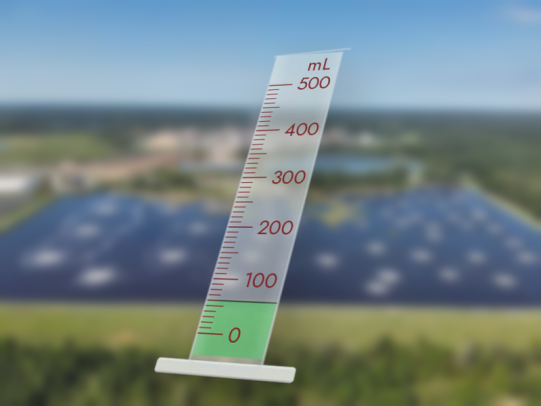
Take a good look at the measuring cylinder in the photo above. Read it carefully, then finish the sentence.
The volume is 60 mL
